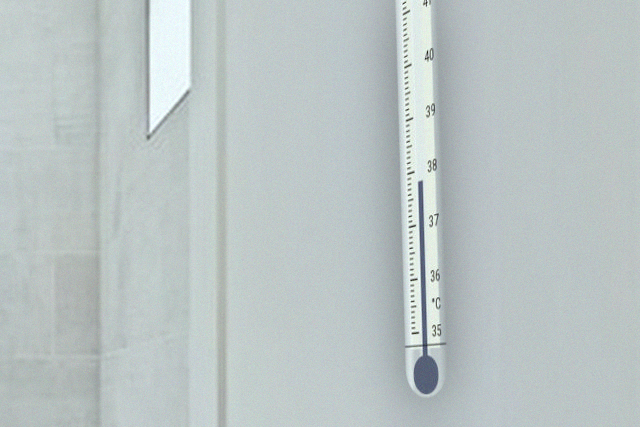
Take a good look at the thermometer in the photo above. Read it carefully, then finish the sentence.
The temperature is 37.8 °C
